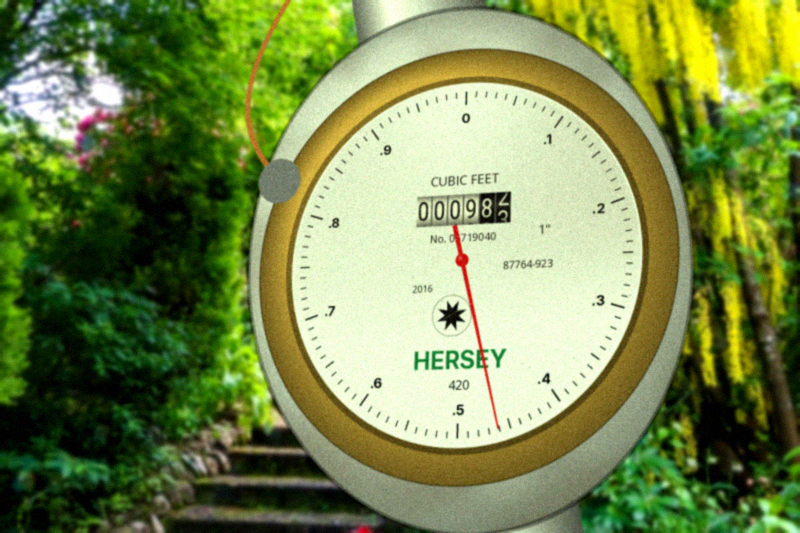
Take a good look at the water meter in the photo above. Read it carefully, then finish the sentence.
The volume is 982.46 ft³
